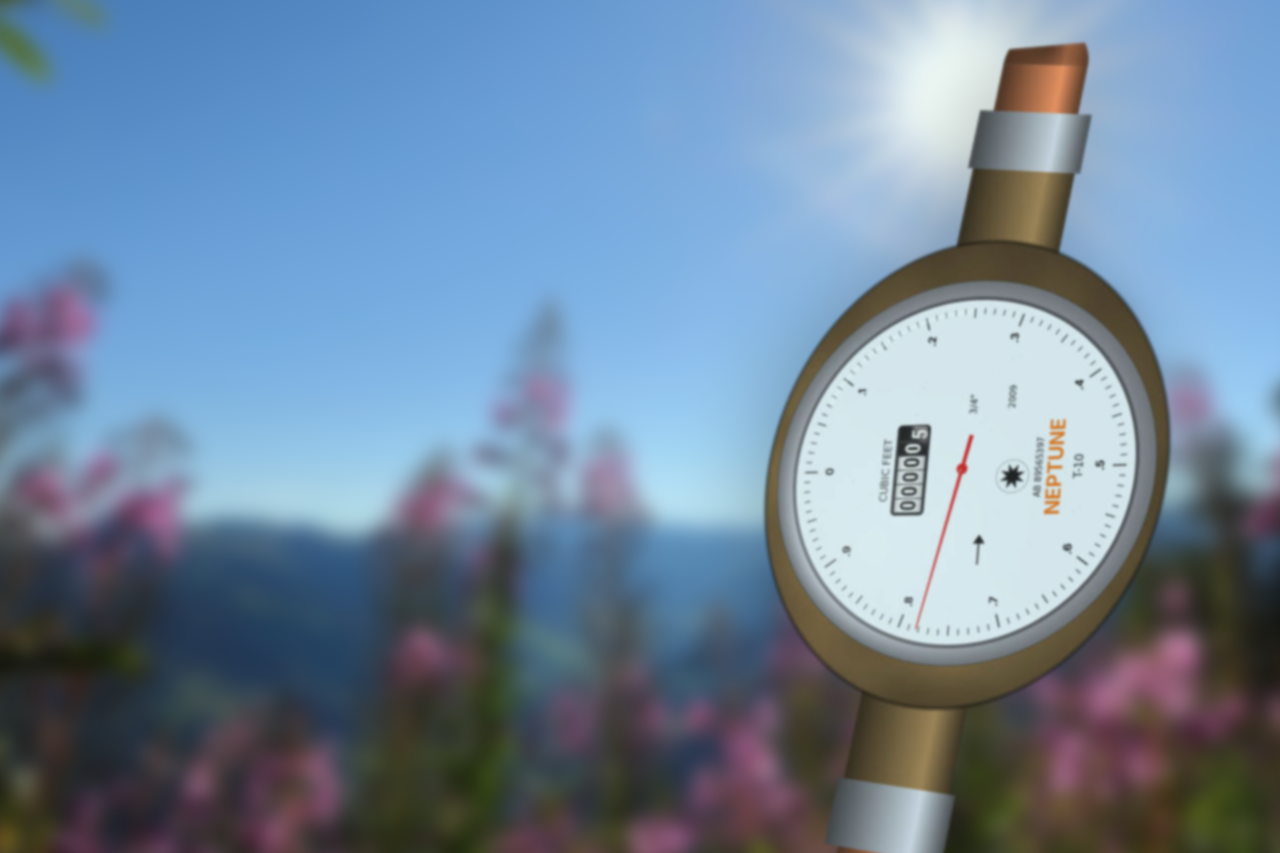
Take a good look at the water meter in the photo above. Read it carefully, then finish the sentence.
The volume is 4.78 ft³
